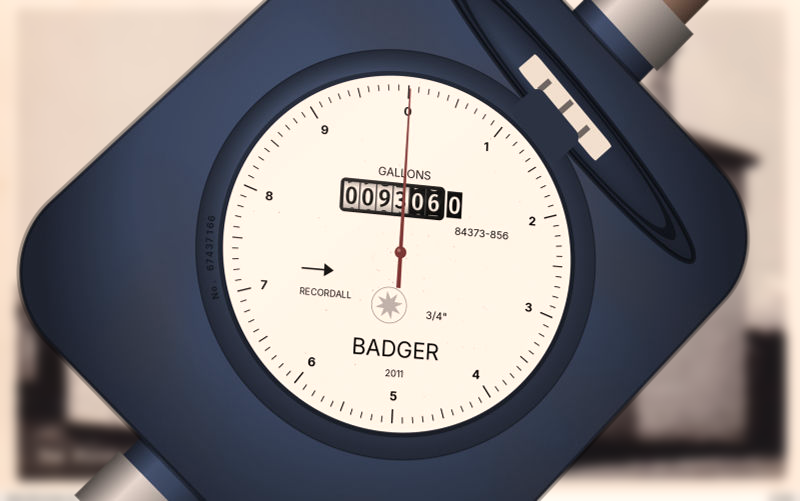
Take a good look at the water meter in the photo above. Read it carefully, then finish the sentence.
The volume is 93060.0 gal
